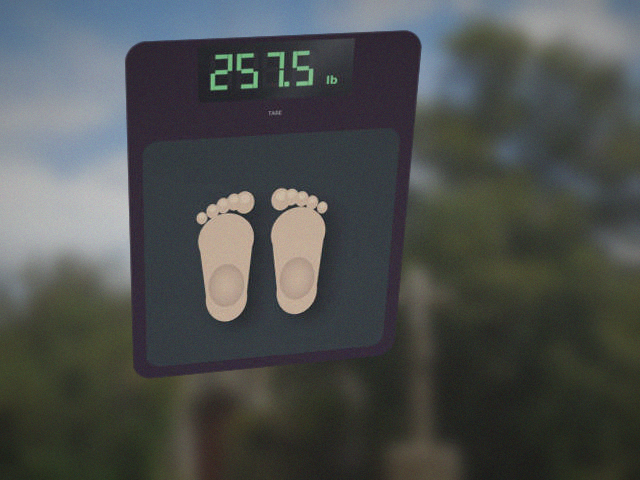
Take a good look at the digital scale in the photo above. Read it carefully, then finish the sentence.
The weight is 257.5 lb
